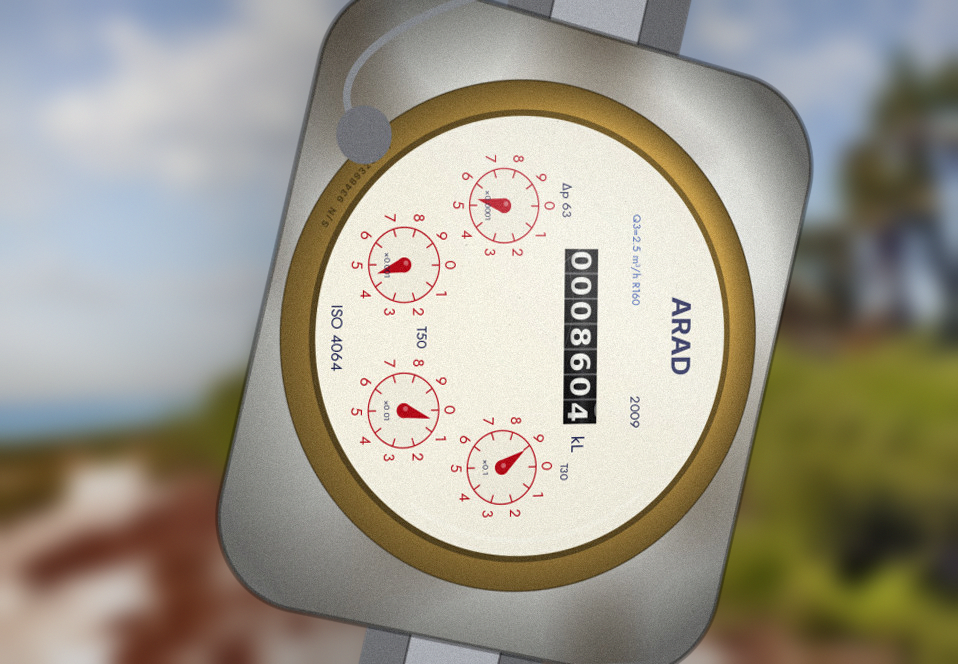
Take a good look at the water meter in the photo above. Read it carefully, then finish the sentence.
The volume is 8603.9045 kL
